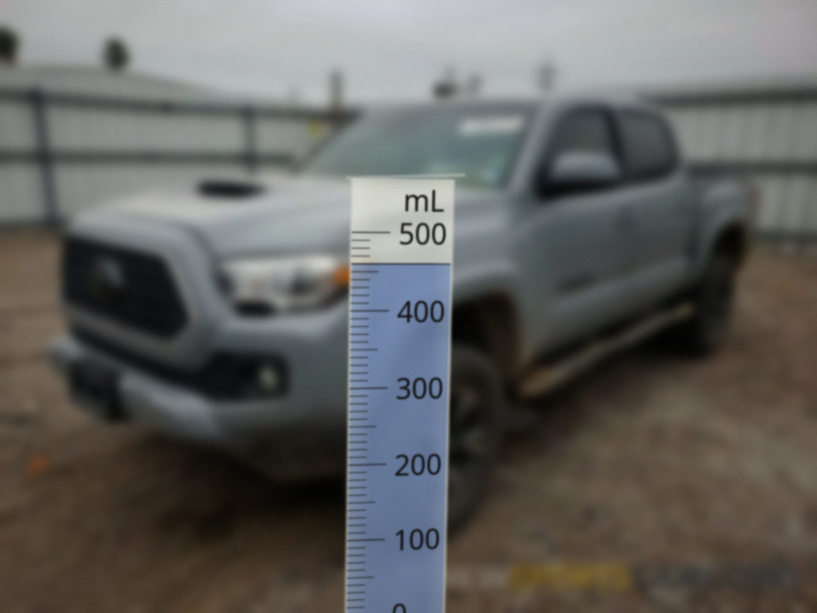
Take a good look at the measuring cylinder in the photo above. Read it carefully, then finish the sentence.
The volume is 460 mL
